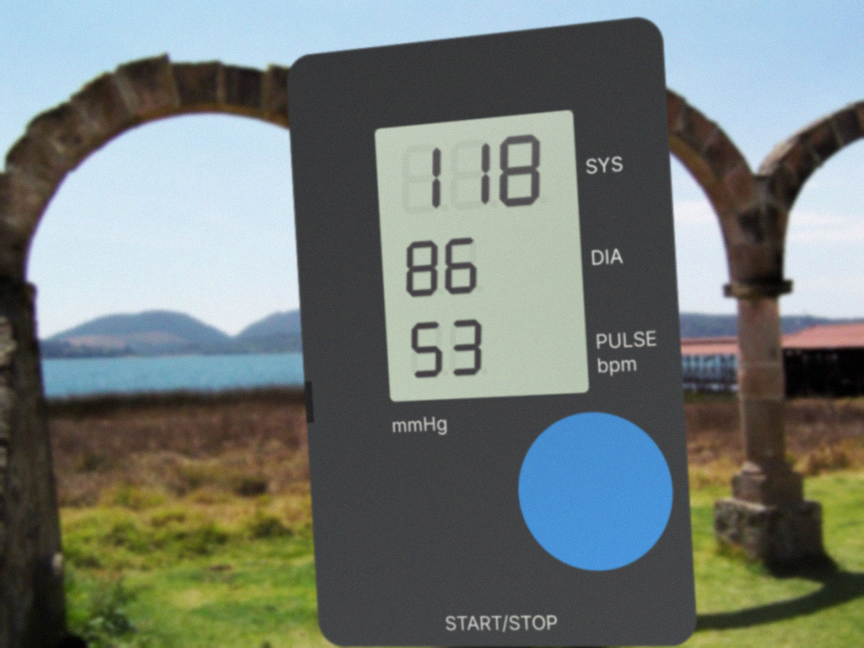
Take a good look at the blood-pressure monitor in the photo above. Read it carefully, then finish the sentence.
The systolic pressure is 118 mmHg
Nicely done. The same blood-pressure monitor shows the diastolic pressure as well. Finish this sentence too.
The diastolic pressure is 86 mmHg
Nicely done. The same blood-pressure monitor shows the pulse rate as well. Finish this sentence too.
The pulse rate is 53 bpm
